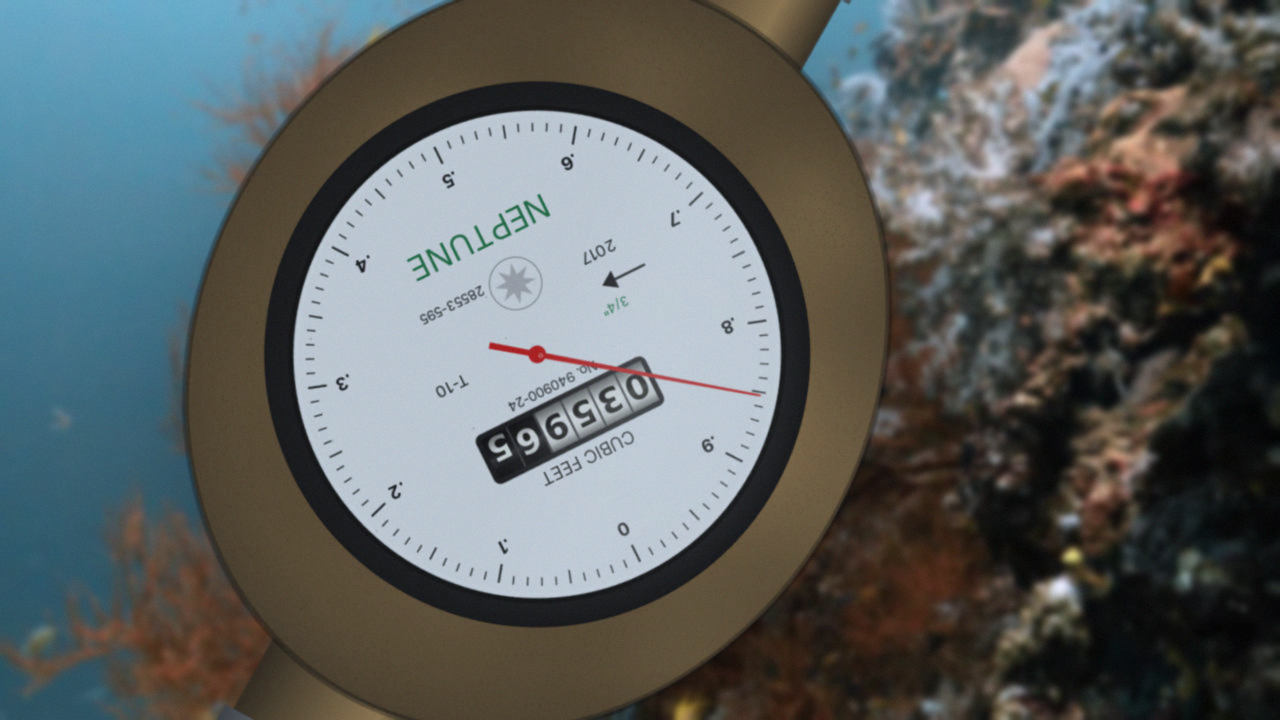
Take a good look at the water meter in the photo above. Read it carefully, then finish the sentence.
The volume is 35964.85 ft³
